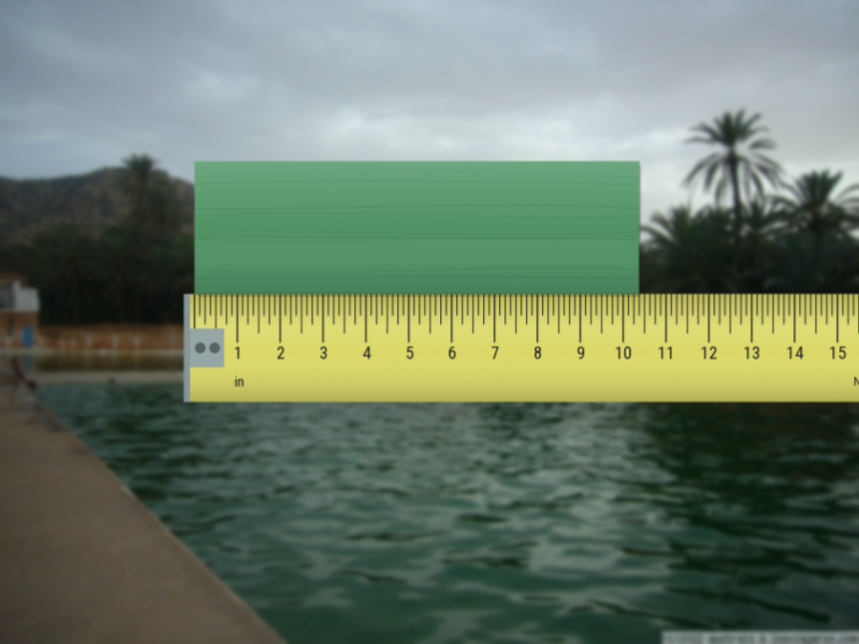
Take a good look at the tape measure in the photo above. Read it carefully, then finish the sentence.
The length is 10.375 in
